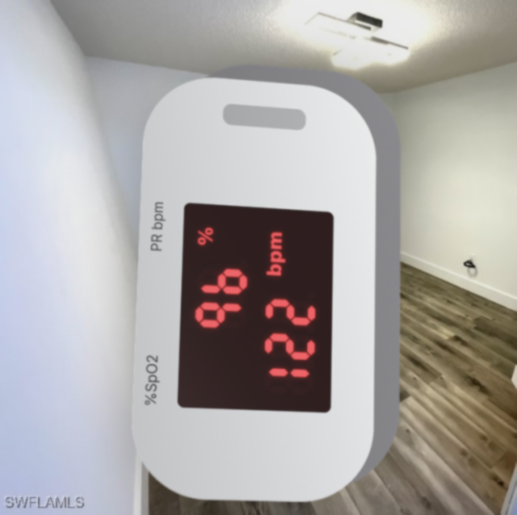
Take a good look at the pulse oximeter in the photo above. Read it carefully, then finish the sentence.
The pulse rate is 122 bpm
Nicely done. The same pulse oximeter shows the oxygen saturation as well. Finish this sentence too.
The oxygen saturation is 96 %
